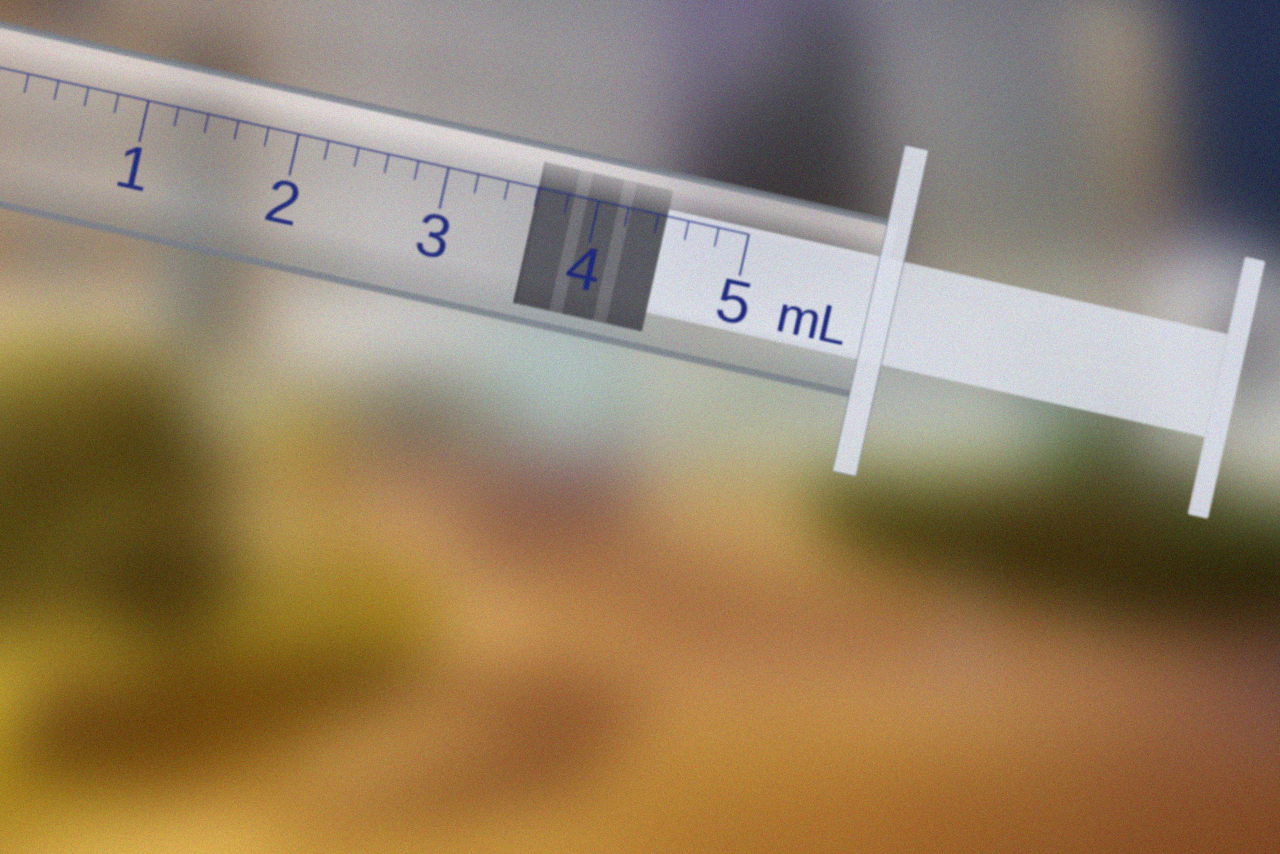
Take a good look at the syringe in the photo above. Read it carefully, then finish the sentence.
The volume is 3.6 mL
